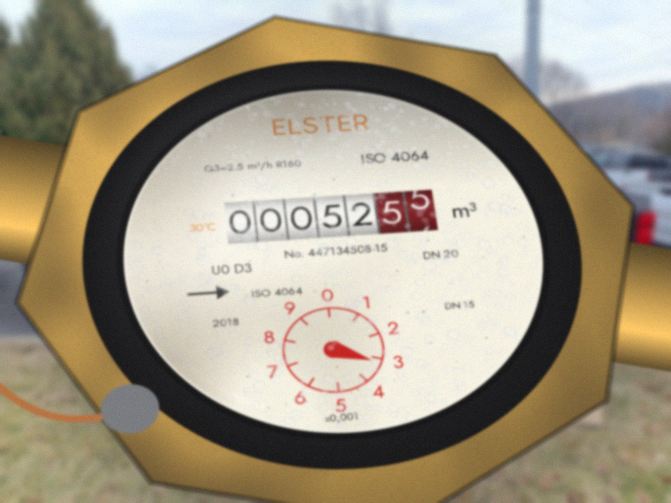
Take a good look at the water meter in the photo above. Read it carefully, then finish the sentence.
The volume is 52.553 m³
